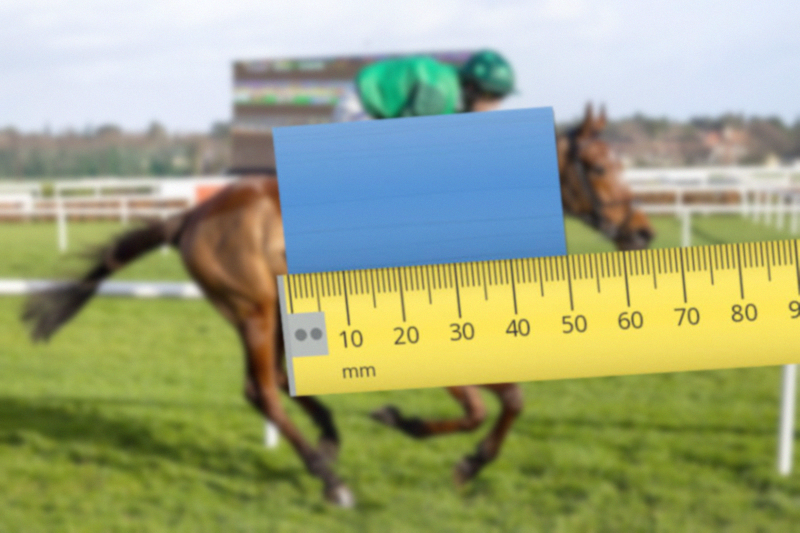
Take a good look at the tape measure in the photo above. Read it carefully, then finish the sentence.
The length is 50 mm
